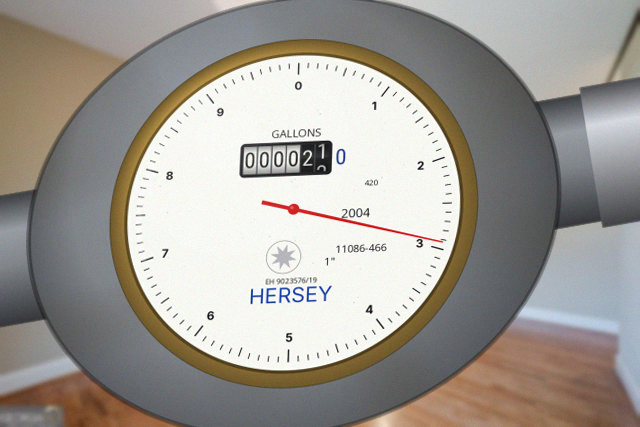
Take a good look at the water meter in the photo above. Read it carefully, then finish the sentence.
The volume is 212.9 gal
